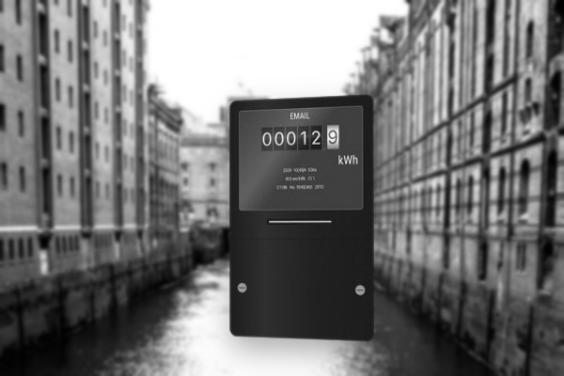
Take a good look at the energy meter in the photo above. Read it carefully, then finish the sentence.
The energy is 12.9 kWh
